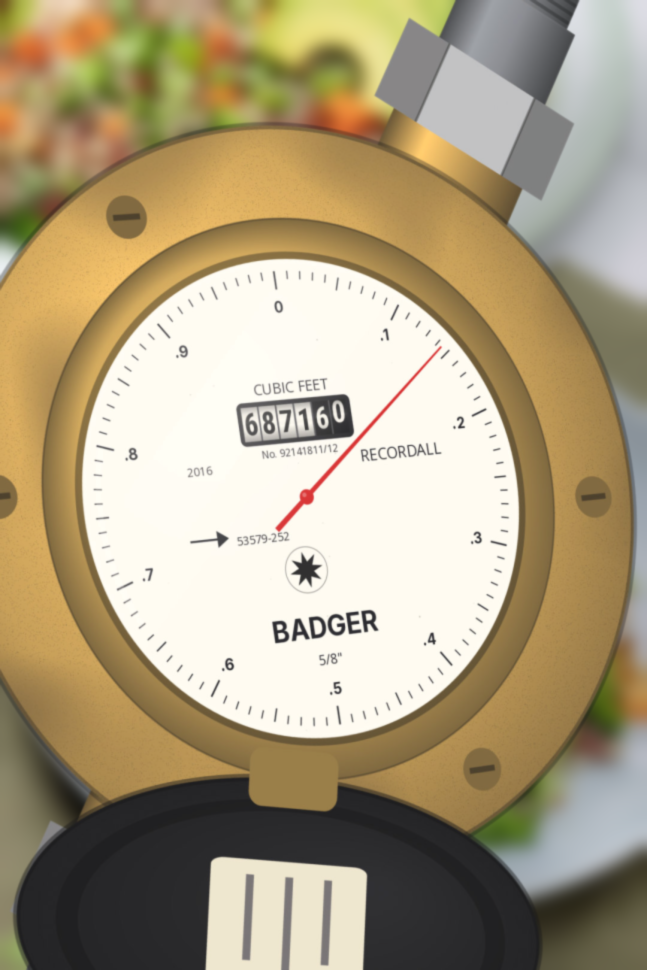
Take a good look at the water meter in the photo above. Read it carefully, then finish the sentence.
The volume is 687160.14 ft³
